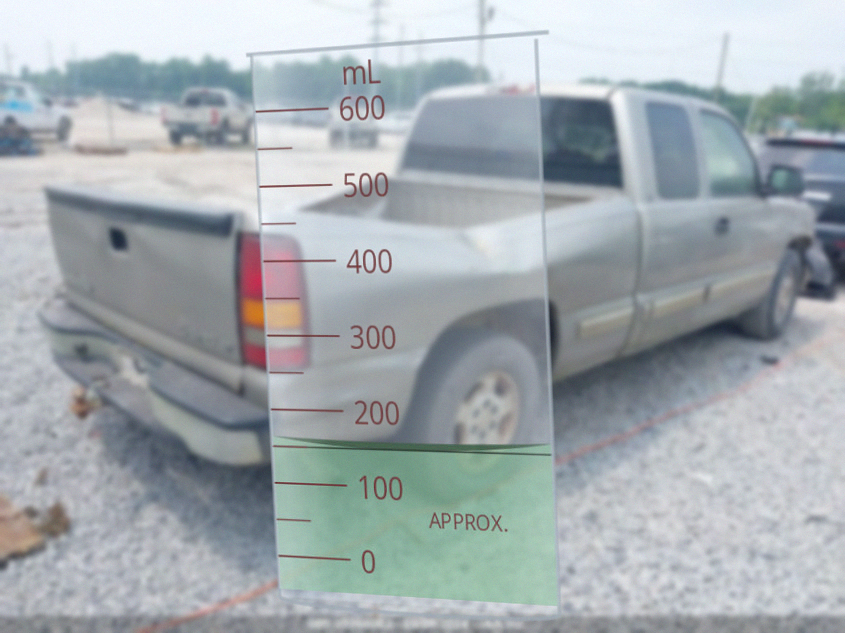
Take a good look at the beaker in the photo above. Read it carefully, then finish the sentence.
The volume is 150 mL
